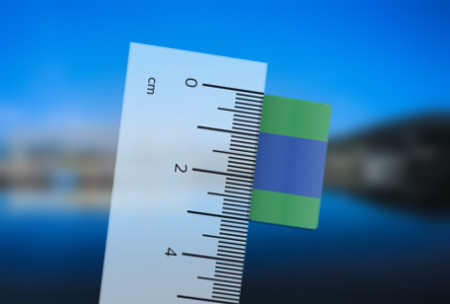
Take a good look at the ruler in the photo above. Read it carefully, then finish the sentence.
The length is 3 cm
